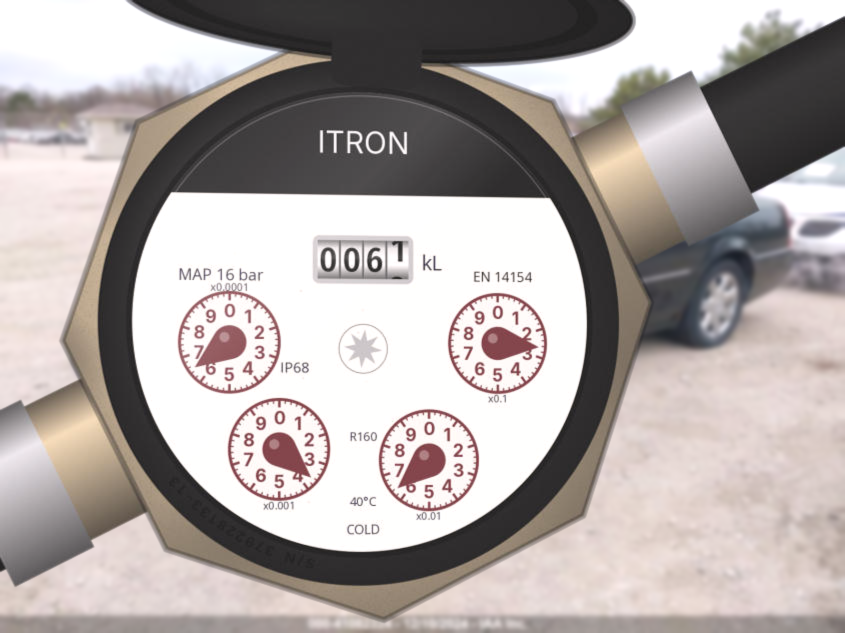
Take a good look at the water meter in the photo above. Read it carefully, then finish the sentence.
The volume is 61.2636 kL
